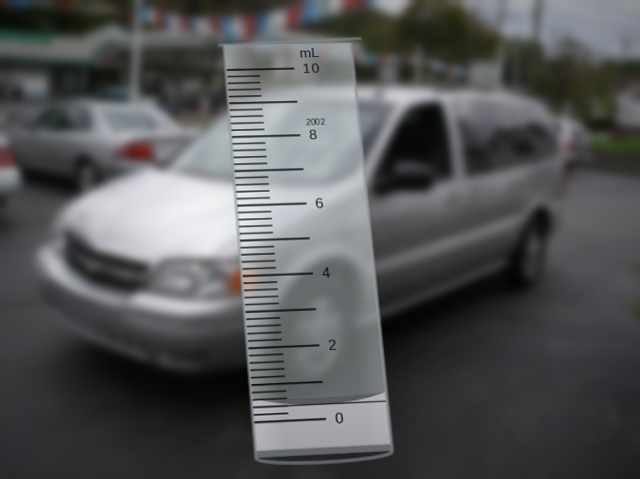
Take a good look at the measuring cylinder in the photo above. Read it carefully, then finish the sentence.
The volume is 0.4 mL
